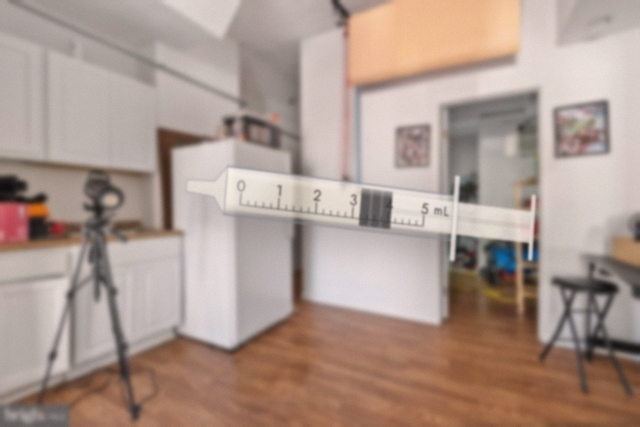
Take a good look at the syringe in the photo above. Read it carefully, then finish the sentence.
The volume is 3.2 mL
